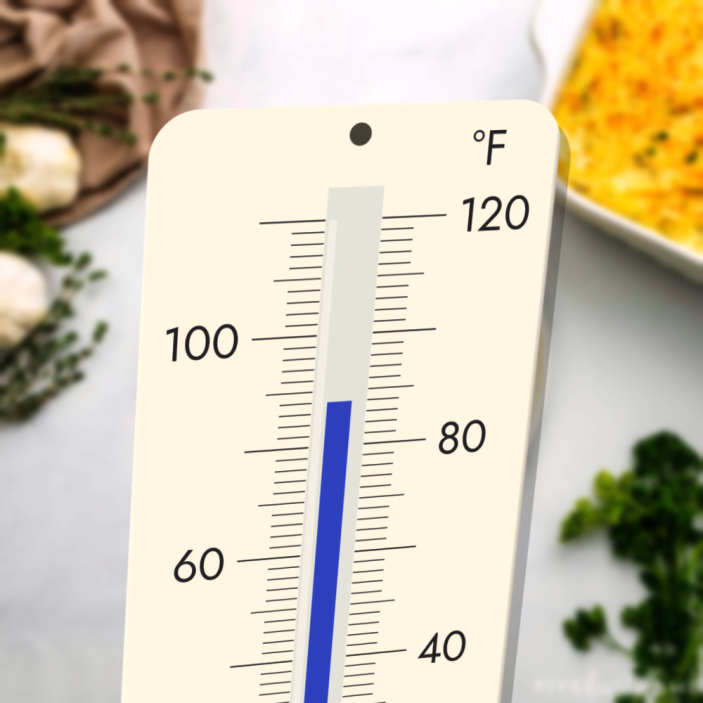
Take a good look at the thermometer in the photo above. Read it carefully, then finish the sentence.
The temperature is 88 °F
